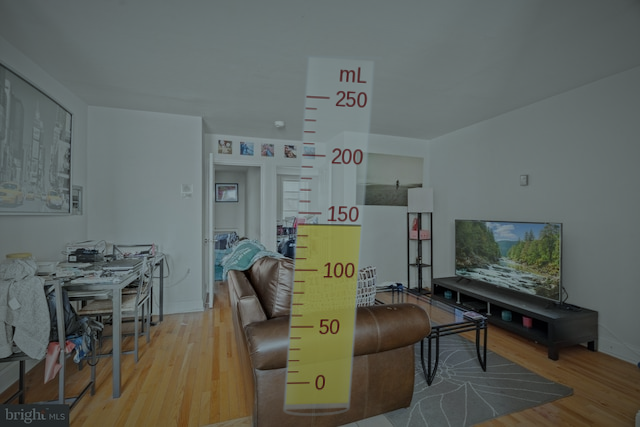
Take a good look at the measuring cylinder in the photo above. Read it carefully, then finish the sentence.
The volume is 140 mL
